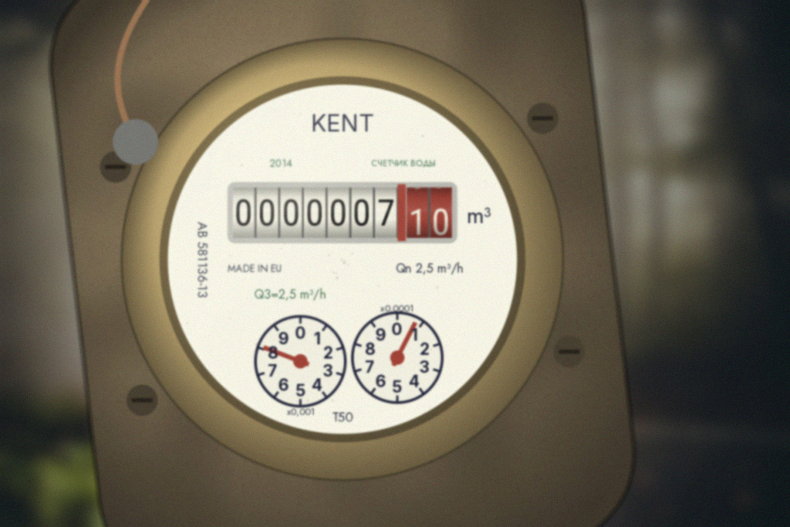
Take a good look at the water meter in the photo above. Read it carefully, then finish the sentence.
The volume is 7.0980 m³
